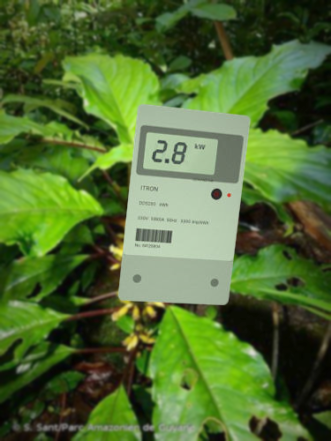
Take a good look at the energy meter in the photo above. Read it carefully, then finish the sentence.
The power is 2.8 kW
